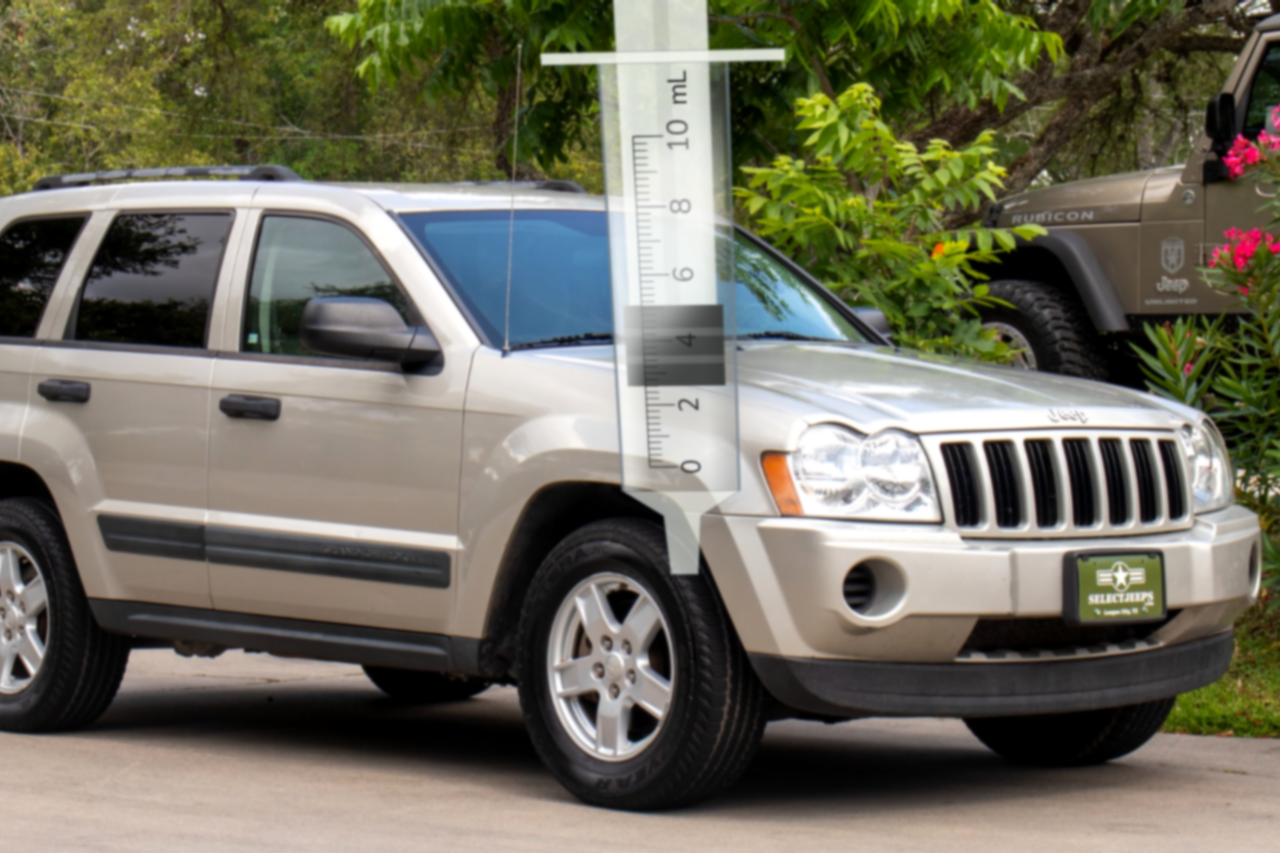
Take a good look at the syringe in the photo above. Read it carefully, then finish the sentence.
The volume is 2.6 mL
